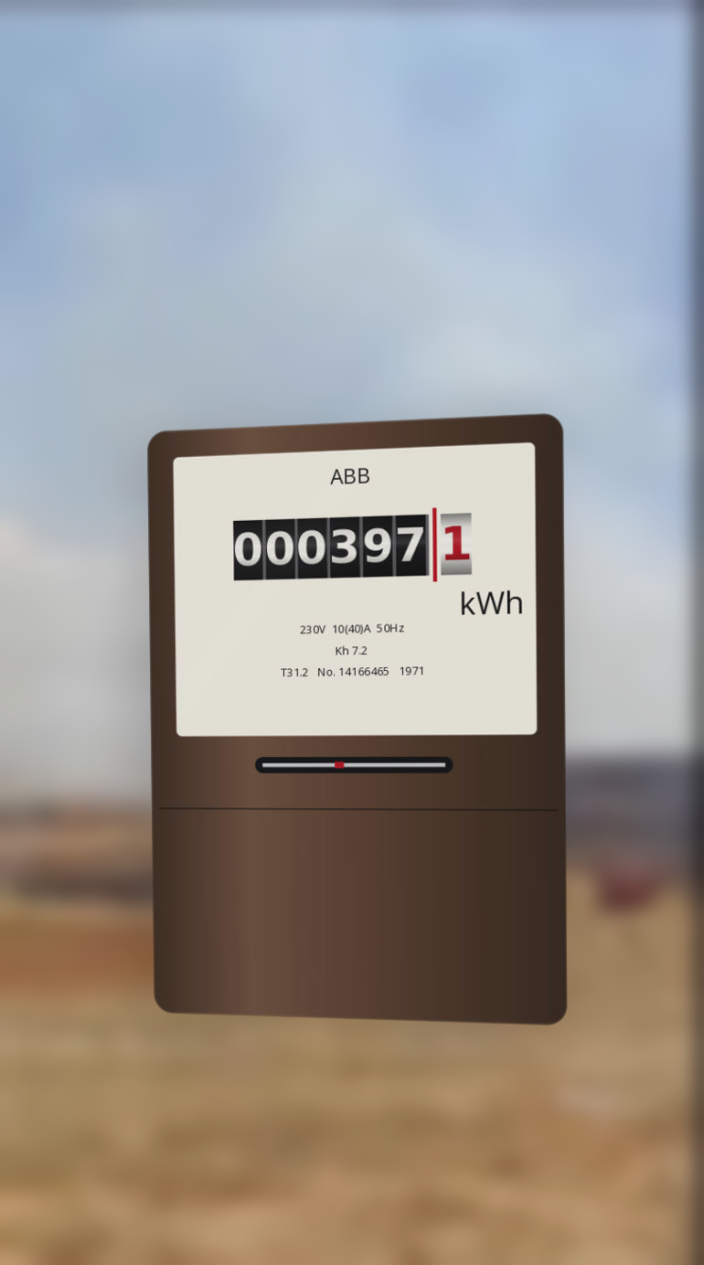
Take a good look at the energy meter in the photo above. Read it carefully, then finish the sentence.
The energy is 397.1 kWh
